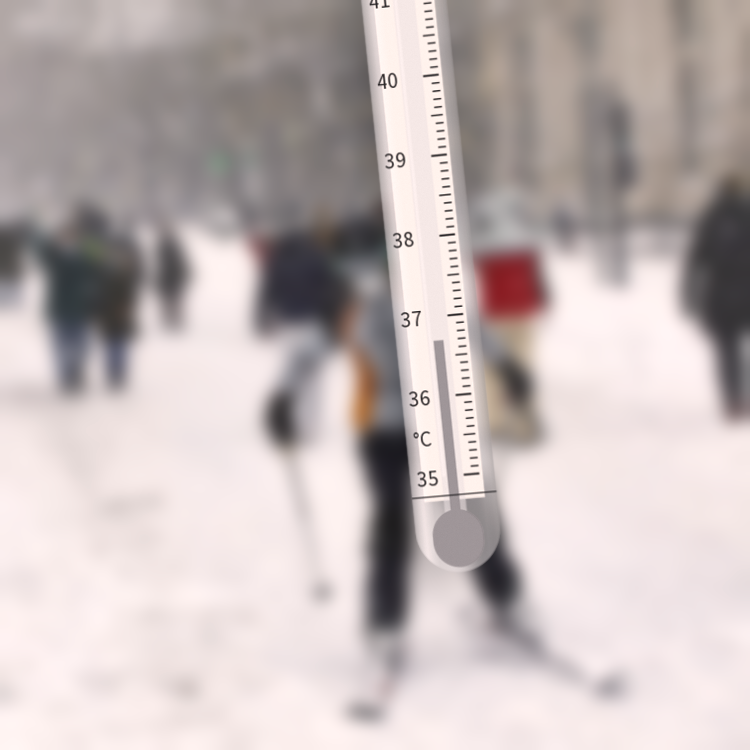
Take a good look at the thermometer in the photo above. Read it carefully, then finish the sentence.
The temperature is 36.7 °C
